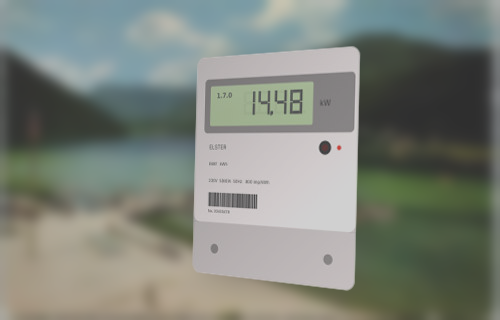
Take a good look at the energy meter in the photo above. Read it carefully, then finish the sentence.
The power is 14.48 kW
